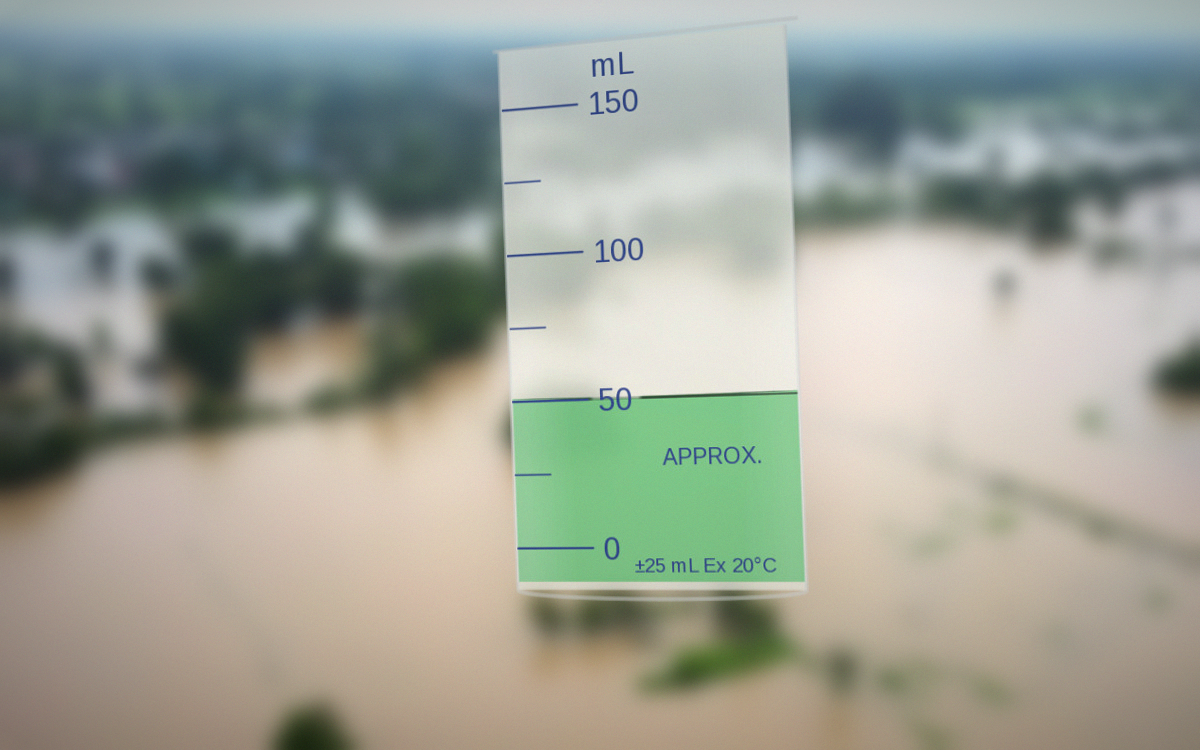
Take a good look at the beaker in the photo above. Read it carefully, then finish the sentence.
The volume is 50 mL
